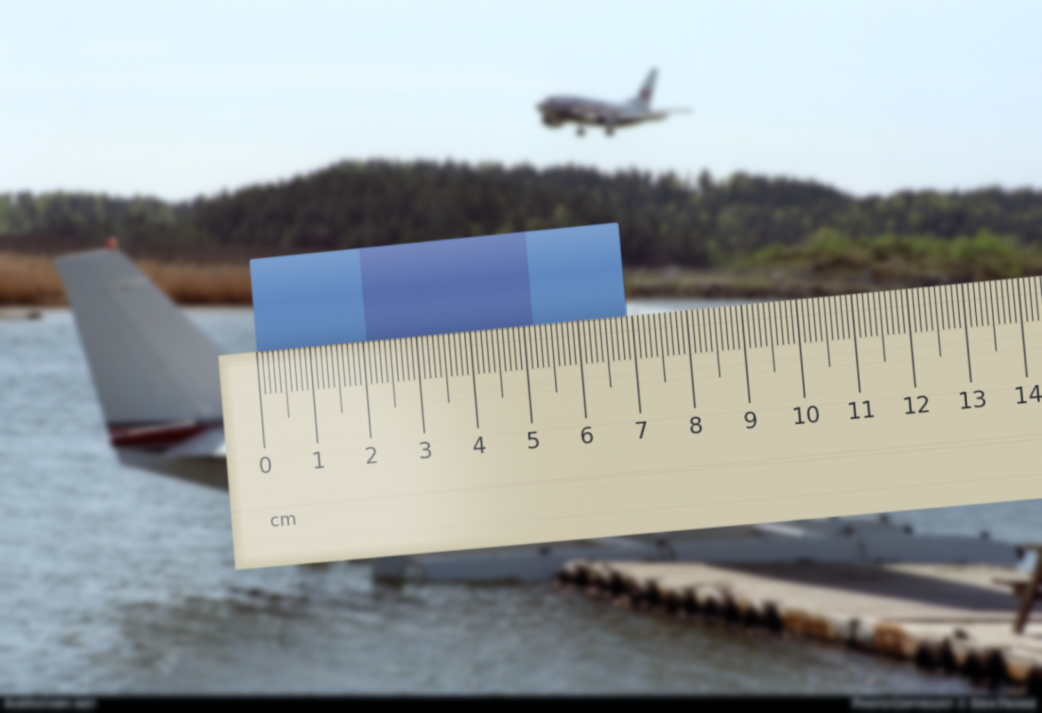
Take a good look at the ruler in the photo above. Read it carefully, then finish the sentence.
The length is 6.9 cm
